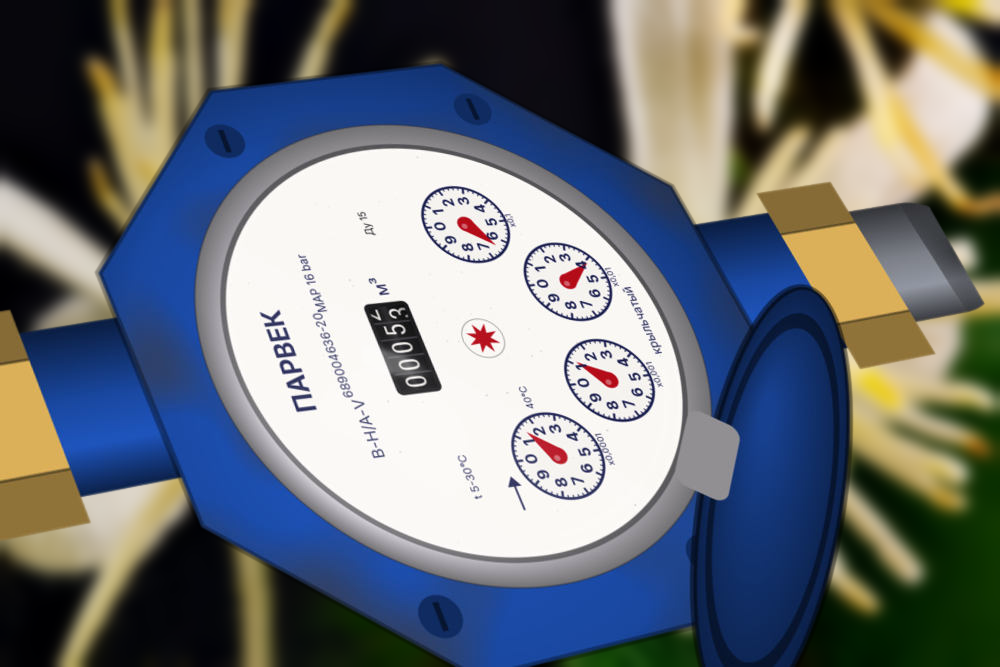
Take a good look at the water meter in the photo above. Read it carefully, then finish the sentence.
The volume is 52.6411 m³
